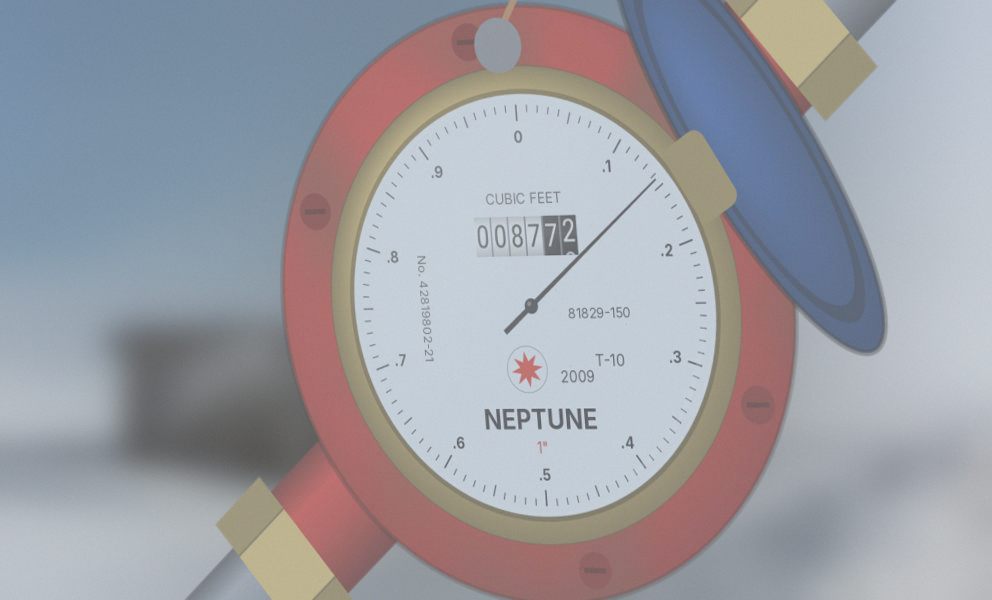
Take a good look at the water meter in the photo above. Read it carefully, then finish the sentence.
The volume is 8772.14 ft³
